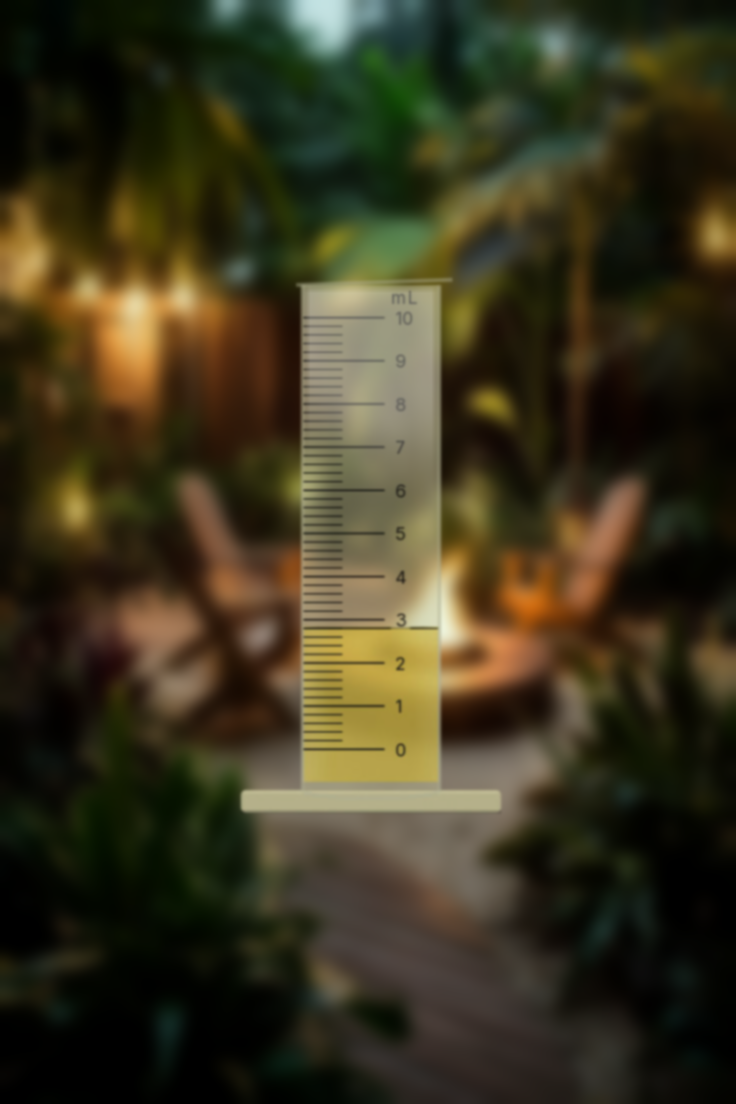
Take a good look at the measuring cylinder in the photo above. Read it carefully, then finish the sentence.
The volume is 2.8 mL
